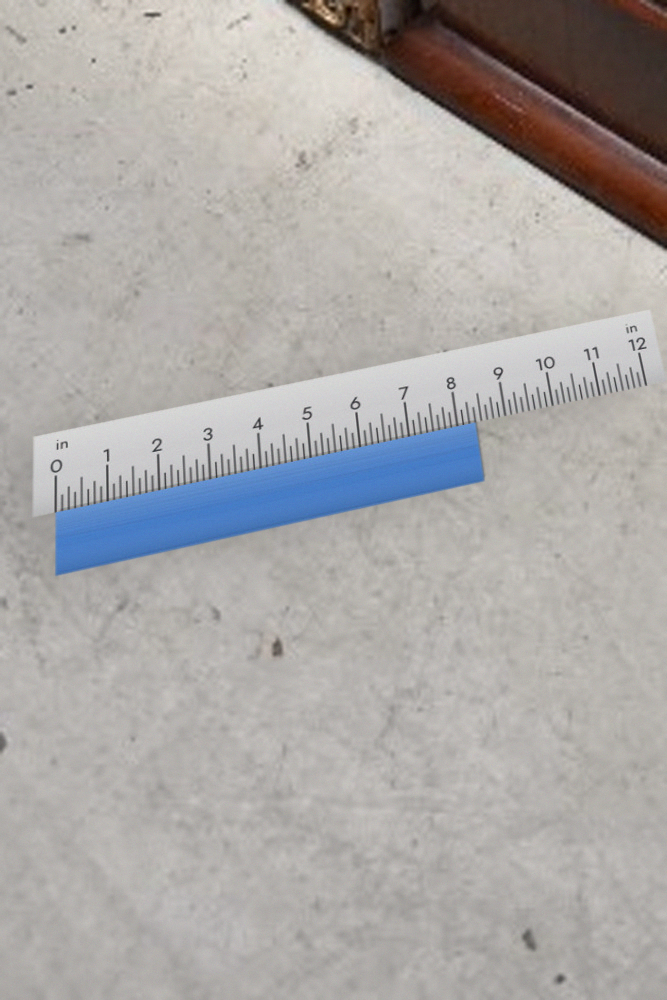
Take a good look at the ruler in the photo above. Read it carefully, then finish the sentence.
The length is 8.375 in
